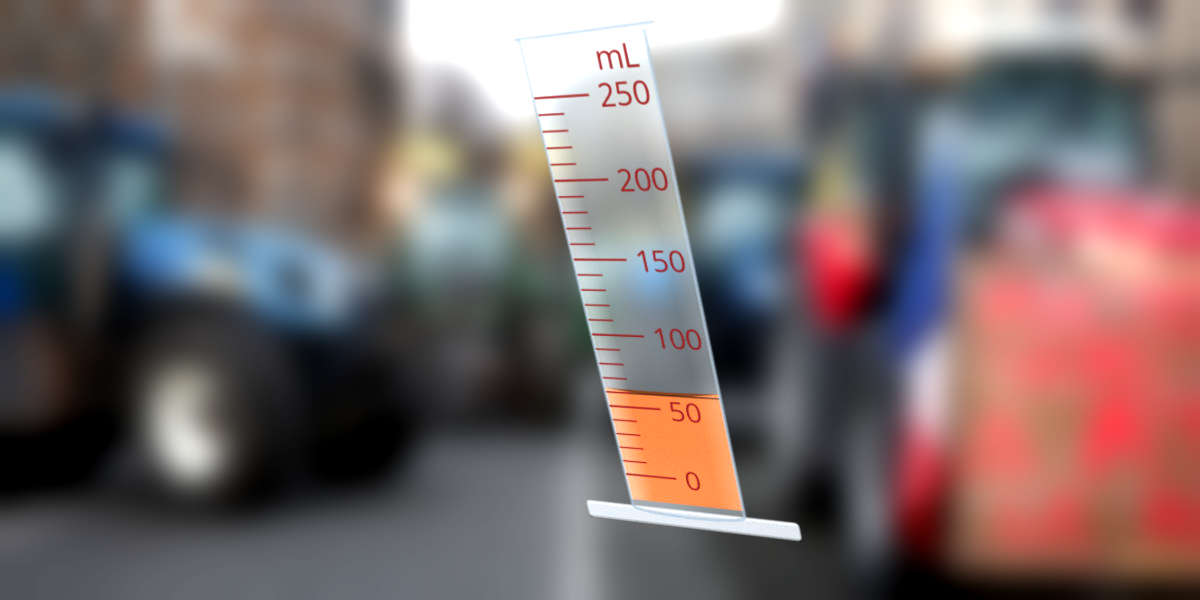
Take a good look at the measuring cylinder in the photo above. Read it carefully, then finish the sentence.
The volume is 60 mL
